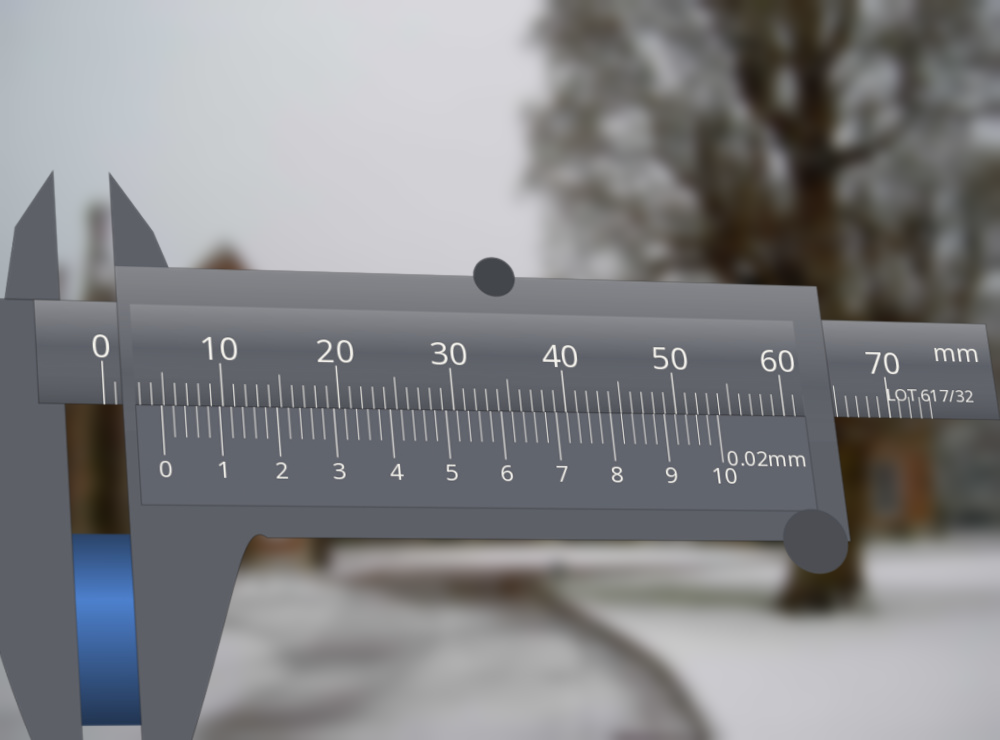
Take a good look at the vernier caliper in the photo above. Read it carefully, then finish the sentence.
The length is 4.8 mm
